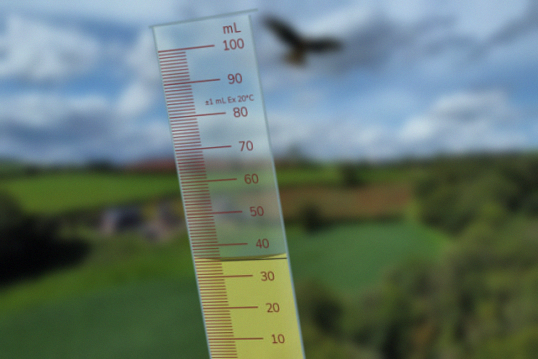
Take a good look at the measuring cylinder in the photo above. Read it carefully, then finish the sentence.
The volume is 35 mL
